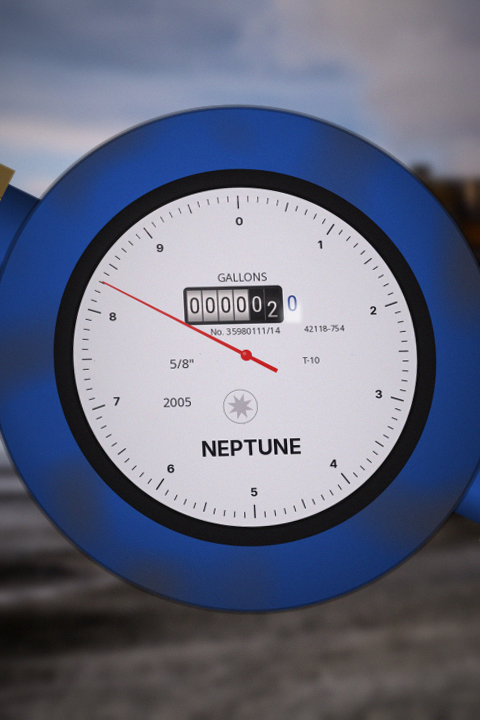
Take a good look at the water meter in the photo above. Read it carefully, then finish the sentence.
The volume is 18.3 gal
